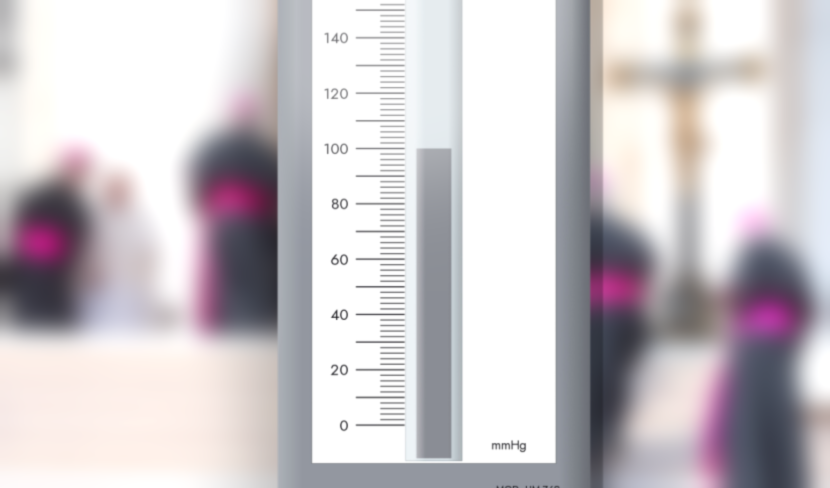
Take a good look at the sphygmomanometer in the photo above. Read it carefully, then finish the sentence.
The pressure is 100 mmHg
